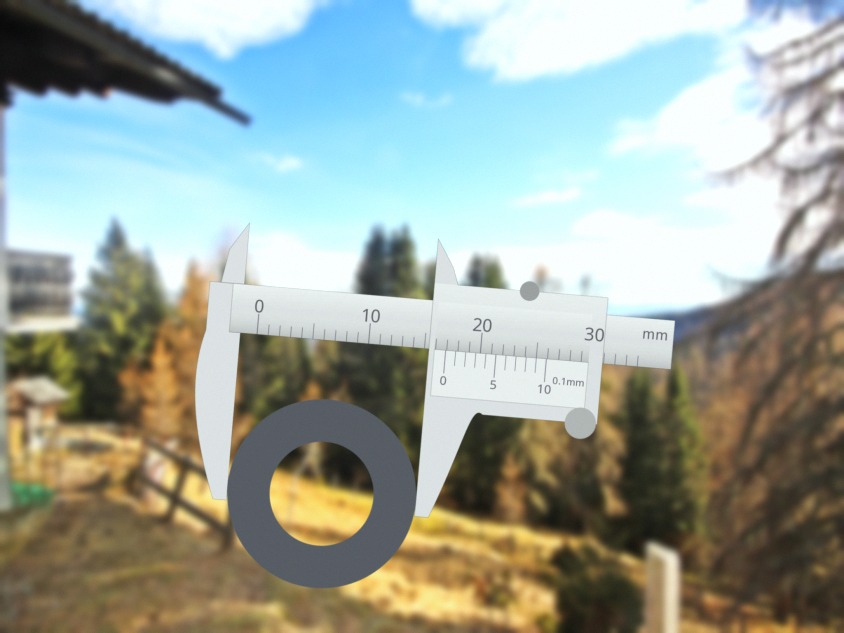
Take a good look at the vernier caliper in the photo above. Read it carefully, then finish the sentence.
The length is 16.9 mm
